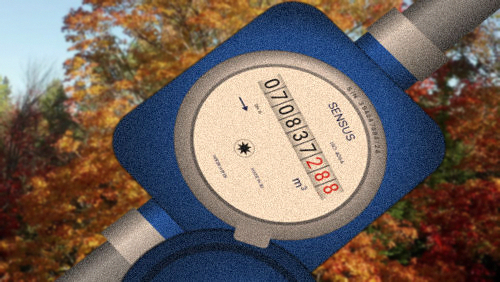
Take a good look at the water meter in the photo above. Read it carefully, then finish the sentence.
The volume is 70837.288 m³
